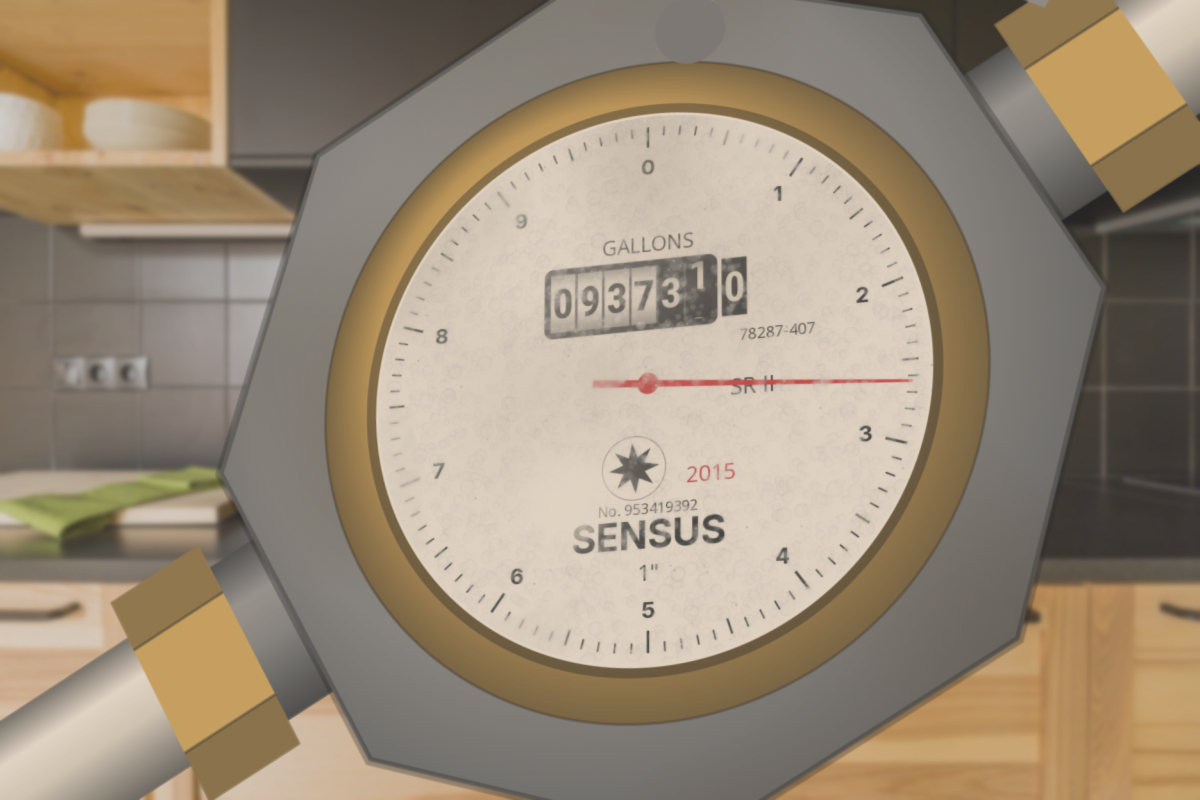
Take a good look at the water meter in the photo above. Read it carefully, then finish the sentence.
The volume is 937312.6 gal
